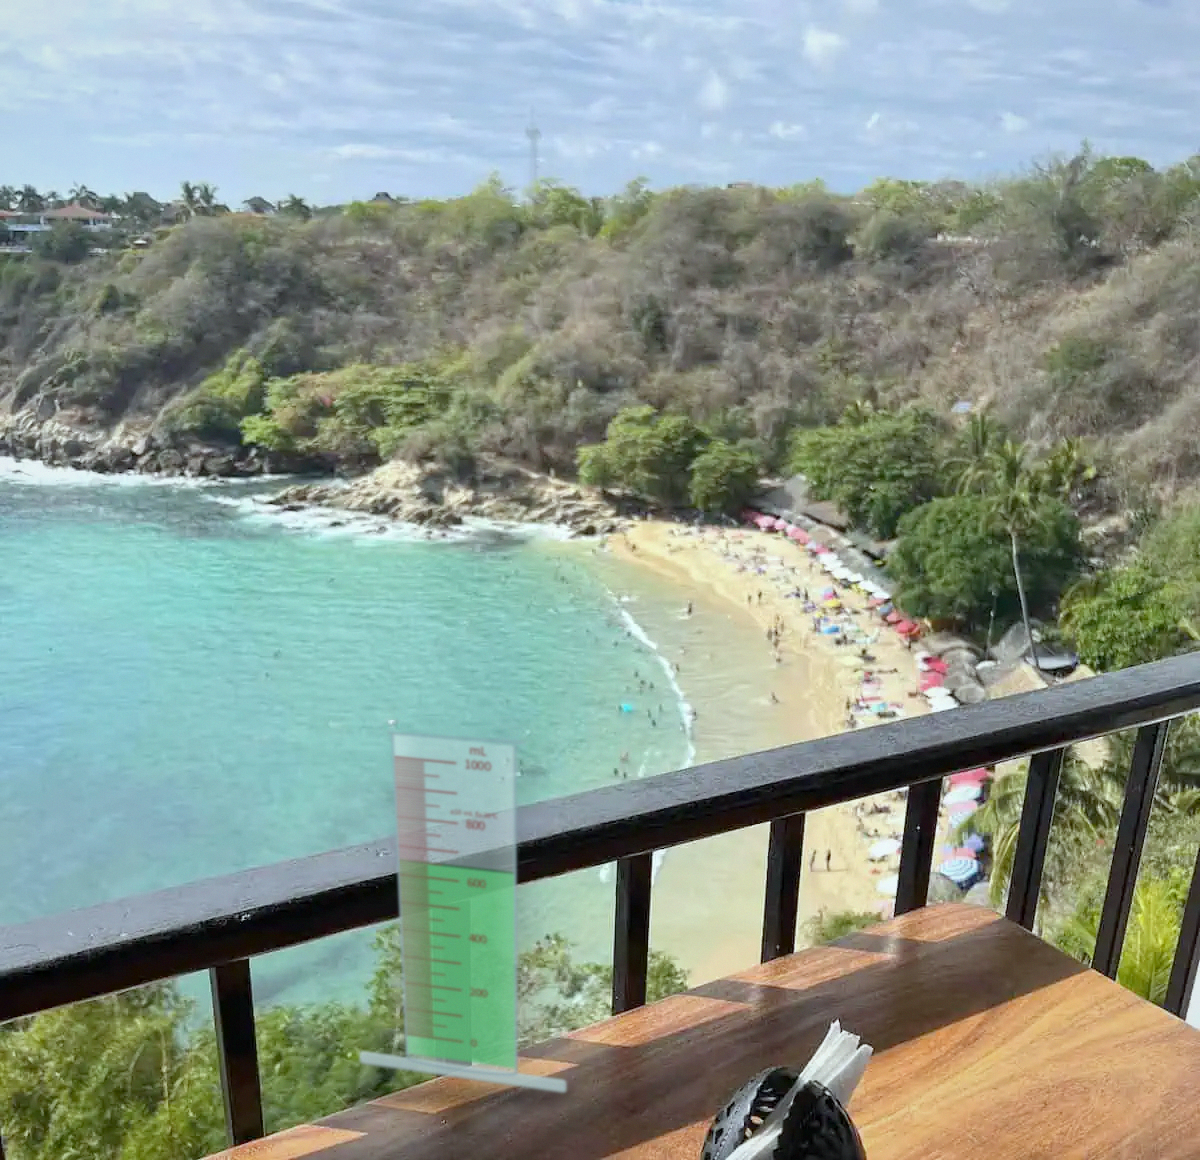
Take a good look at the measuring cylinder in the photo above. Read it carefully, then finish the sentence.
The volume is 650 mL
